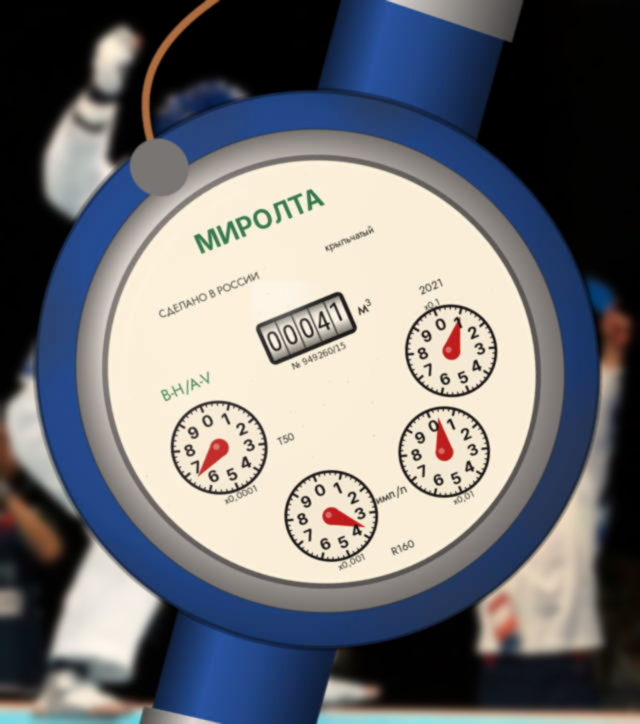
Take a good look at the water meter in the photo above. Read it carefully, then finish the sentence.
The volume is 41.1036 m³
